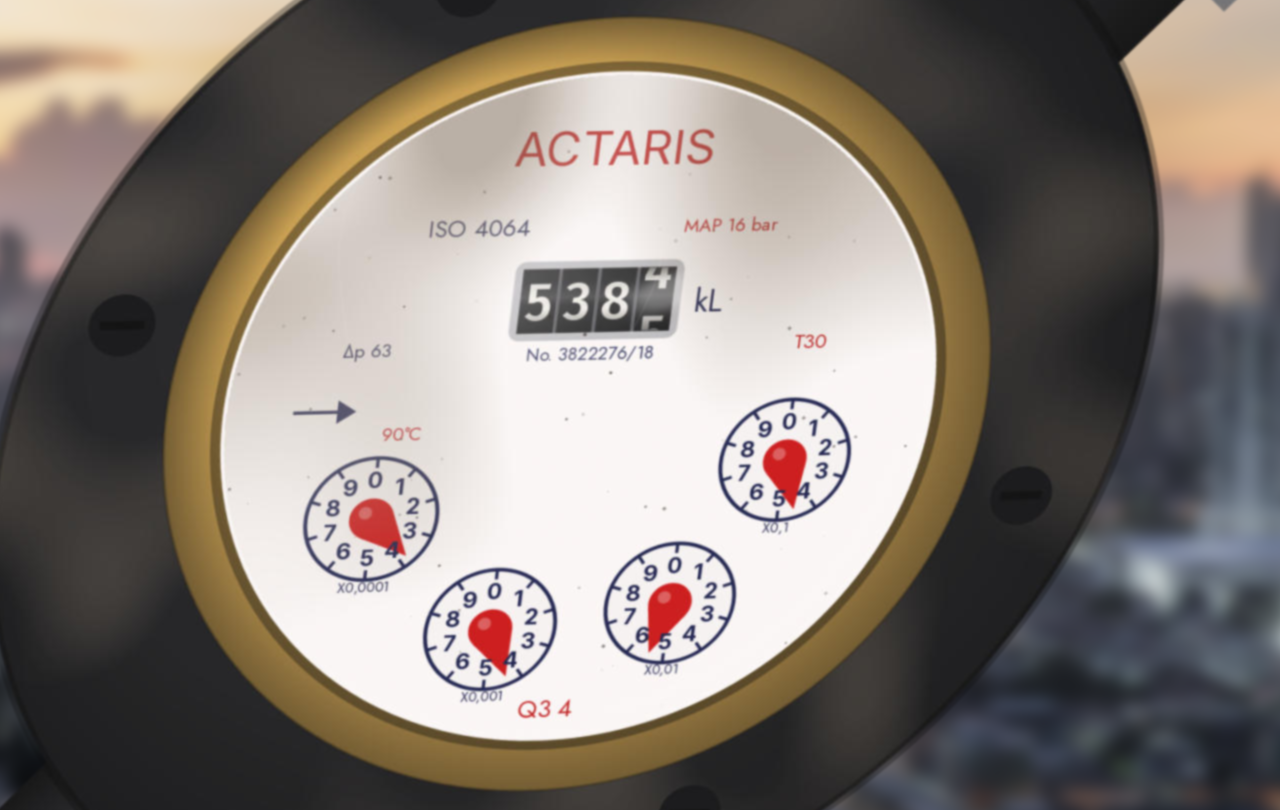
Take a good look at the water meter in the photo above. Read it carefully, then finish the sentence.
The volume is 5384.4543 kL
